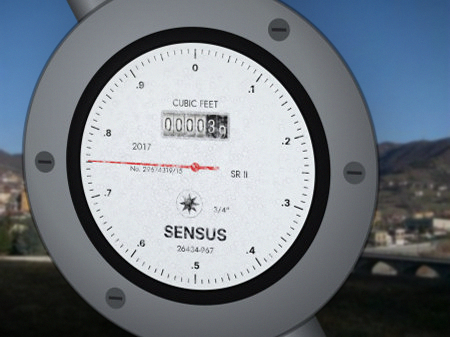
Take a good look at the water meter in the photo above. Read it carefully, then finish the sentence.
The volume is 38.75 ft³
